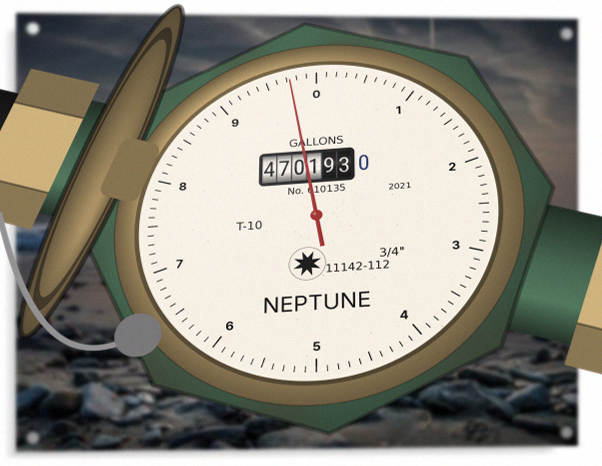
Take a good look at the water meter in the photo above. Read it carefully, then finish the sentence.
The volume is 4701929.7 gal
